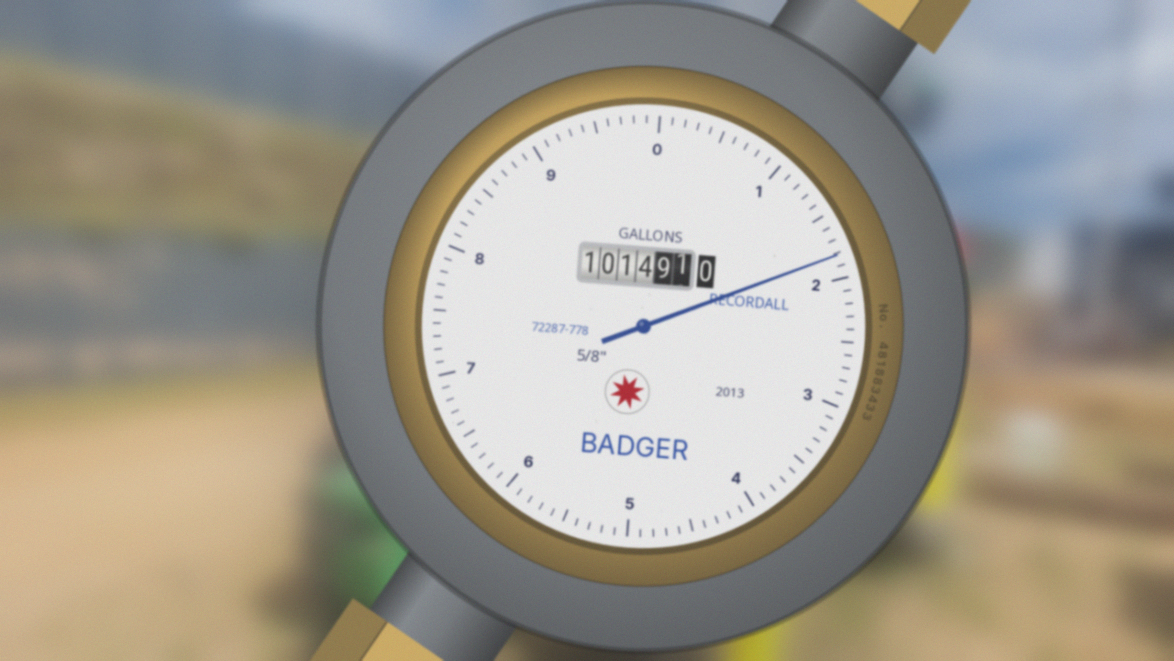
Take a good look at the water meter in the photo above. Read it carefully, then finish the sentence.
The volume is 1014911.8 gal
